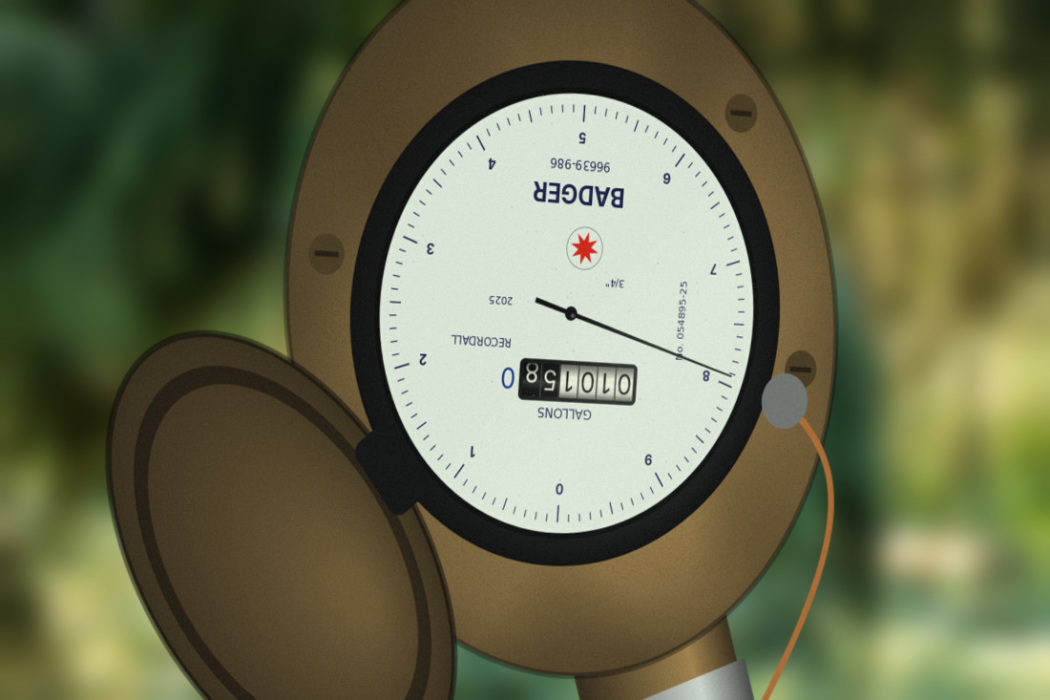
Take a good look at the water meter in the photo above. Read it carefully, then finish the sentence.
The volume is 101577.9 gal
